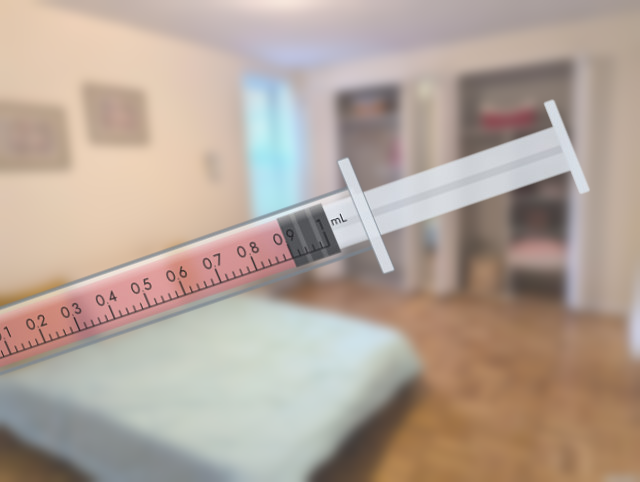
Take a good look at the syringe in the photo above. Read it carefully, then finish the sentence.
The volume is 0.9 mL
